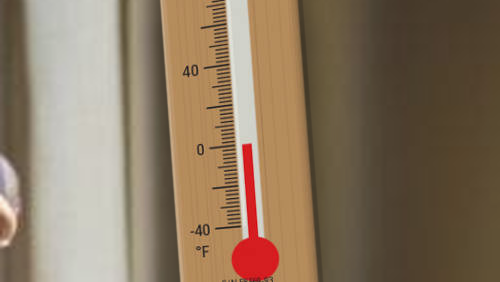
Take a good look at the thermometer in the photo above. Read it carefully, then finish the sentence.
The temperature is 0 °F
